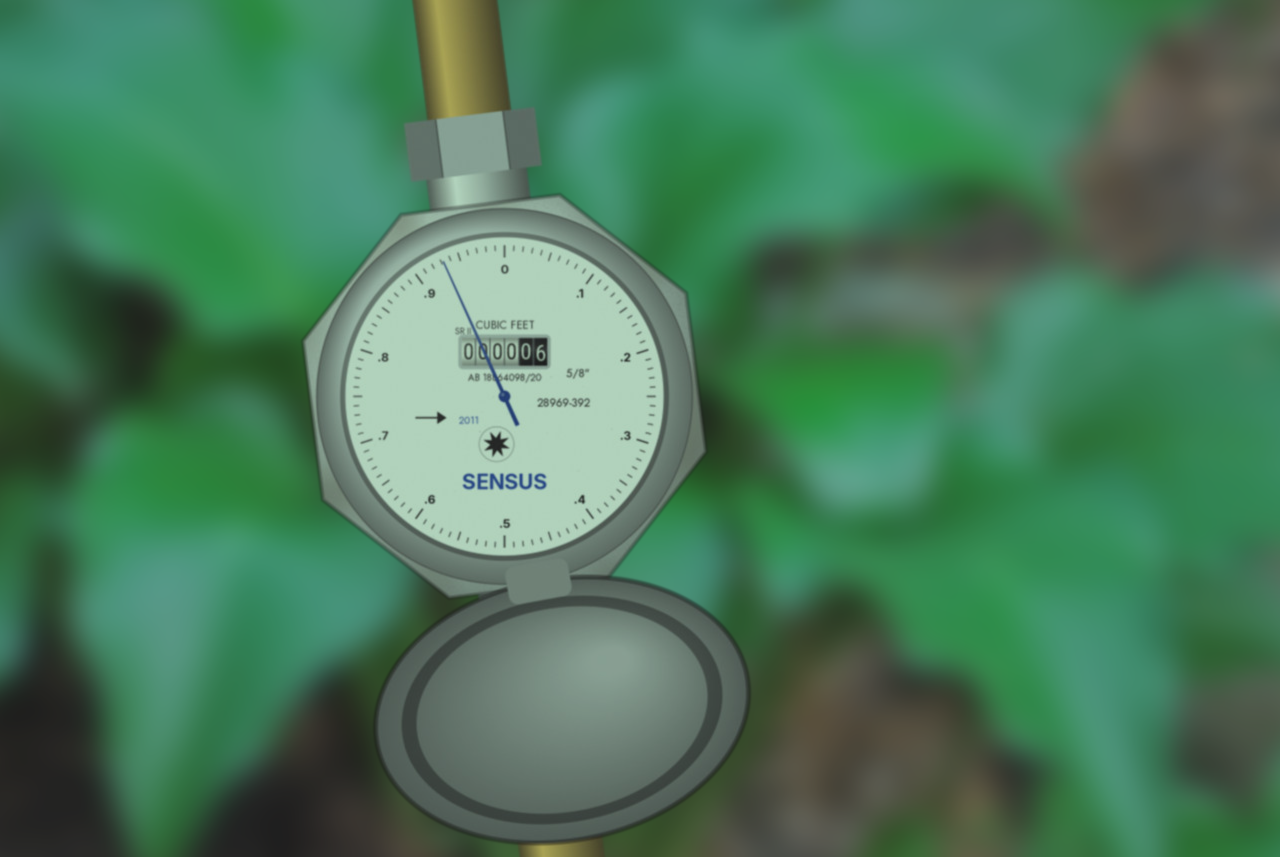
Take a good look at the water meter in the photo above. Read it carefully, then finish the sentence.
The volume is 5.93 ft³
